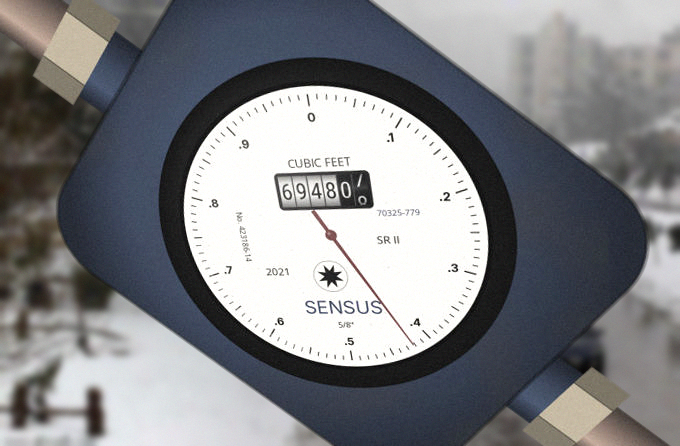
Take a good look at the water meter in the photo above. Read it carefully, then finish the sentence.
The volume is 694807.42 ft³
